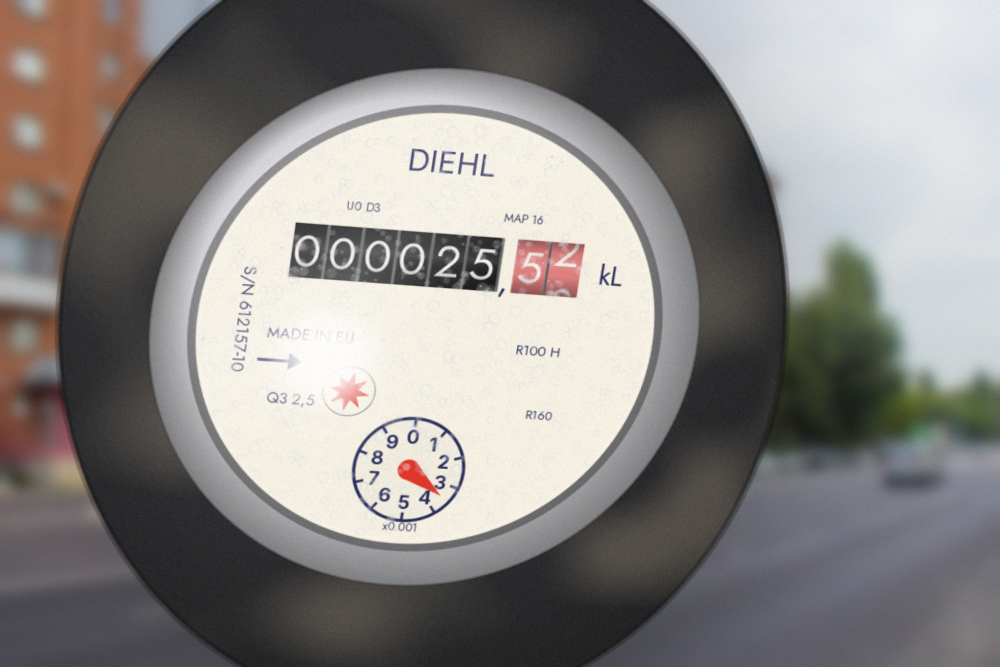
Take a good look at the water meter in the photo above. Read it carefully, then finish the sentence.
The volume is 25.523 kL
